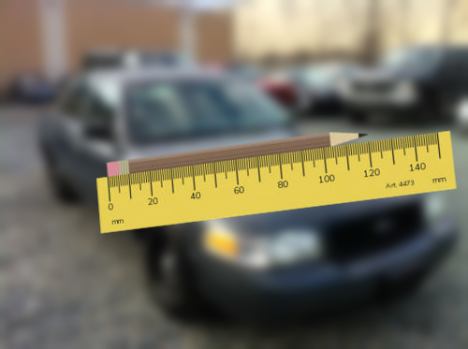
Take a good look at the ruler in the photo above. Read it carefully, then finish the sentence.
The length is 120 mm
